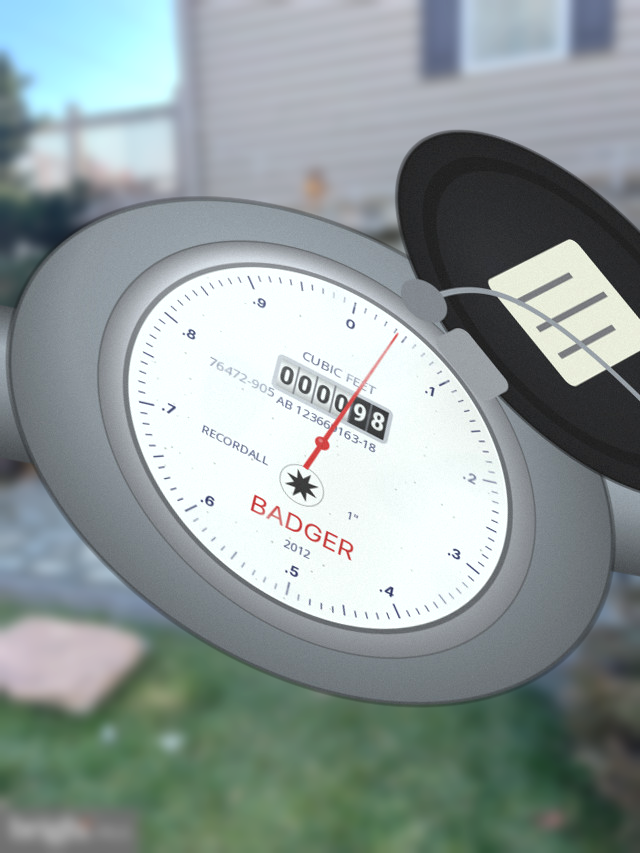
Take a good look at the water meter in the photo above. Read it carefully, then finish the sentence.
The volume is 98.04 ft³
